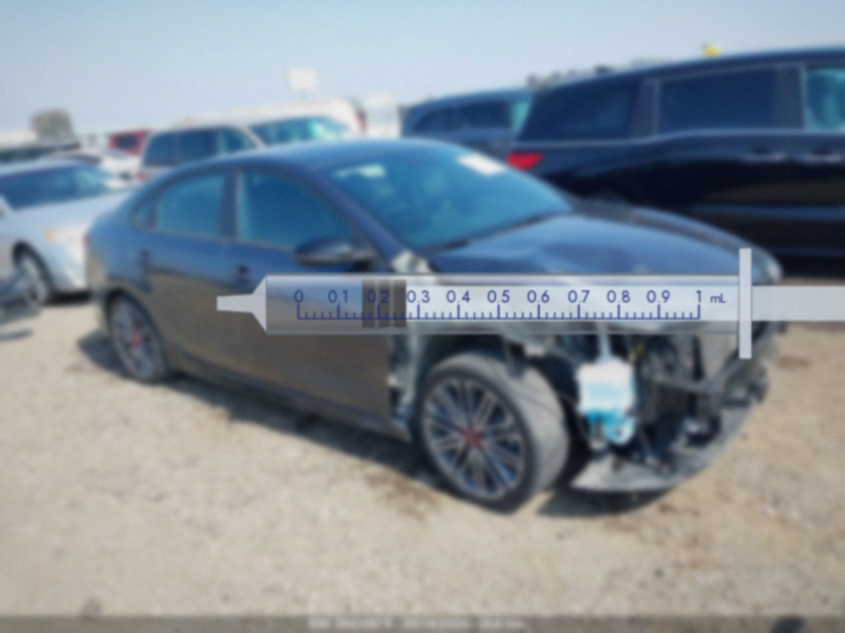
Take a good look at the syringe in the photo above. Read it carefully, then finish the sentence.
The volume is 0.16 mL
